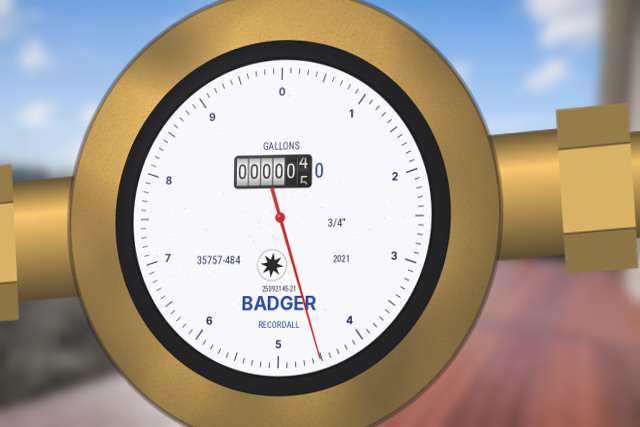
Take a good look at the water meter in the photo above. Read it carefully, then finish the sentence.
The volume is 44.5 gal
